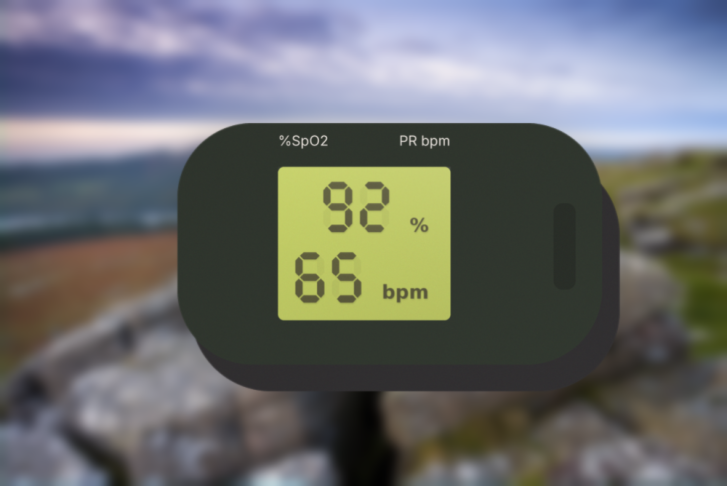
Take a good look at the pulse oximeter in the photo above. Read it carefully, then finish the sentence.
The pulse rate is 65 bpm
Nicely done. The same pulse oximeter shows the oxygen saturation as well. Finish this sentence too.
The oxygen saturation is 92 %
